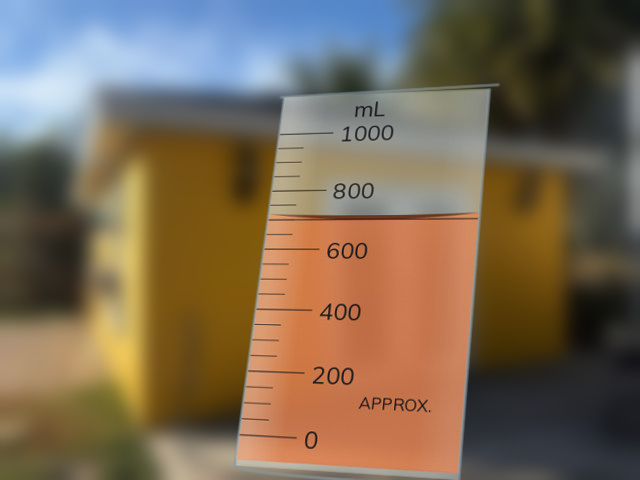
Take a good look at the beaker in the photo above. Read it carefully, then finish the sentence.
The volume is 700 mL
